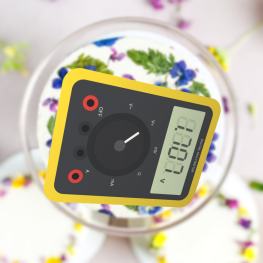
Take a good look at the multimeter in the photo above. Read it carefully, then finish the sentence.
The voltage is 1.707 V
